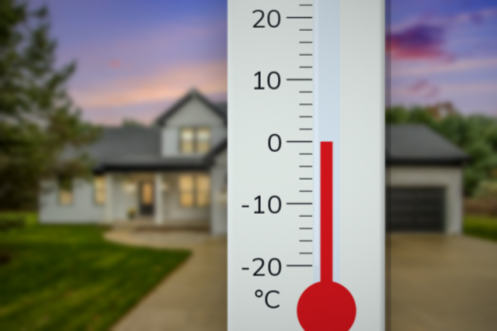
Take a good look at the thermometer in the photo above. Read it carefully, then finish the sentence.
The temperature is 0 °C
